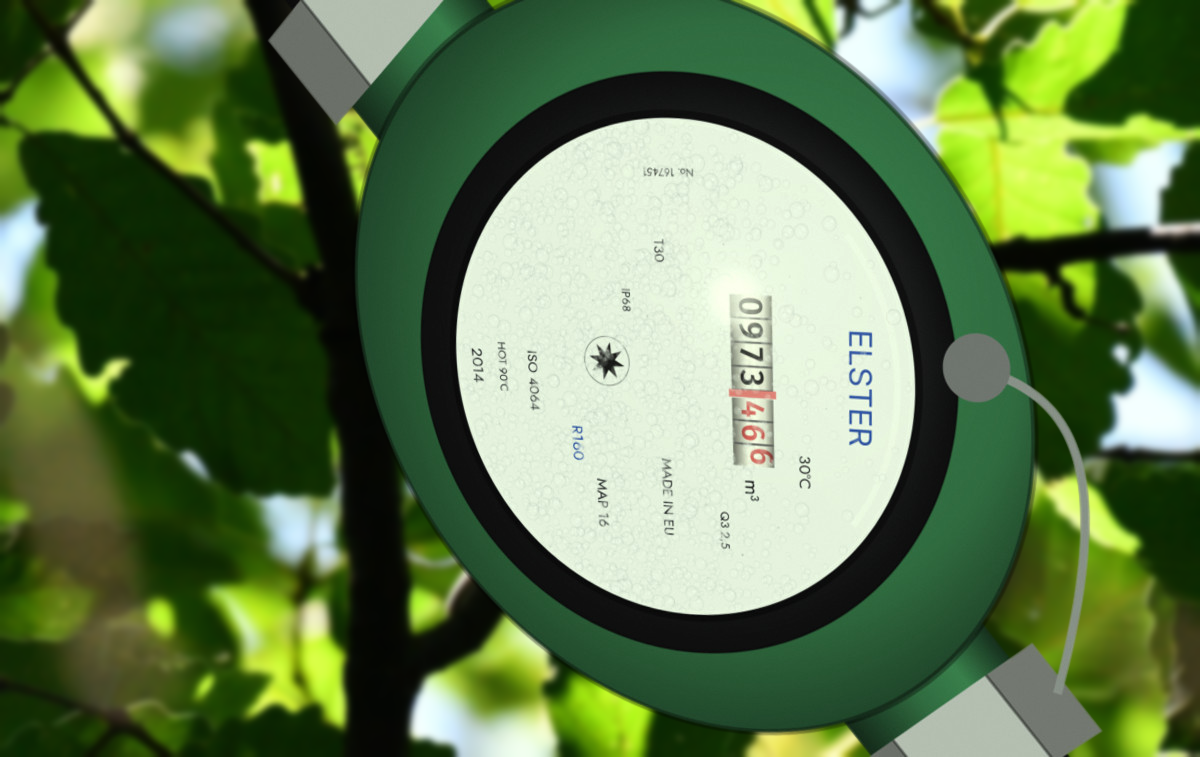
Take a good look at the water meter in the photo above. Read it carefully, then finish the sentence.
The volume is 973.466 m³
